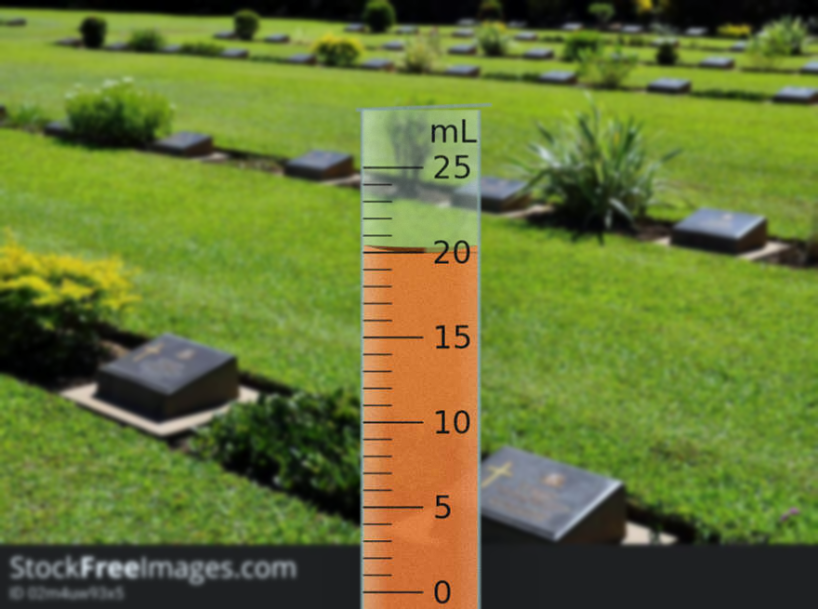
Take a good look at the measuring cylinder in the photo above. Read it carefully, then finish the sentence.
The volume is 20 mL
